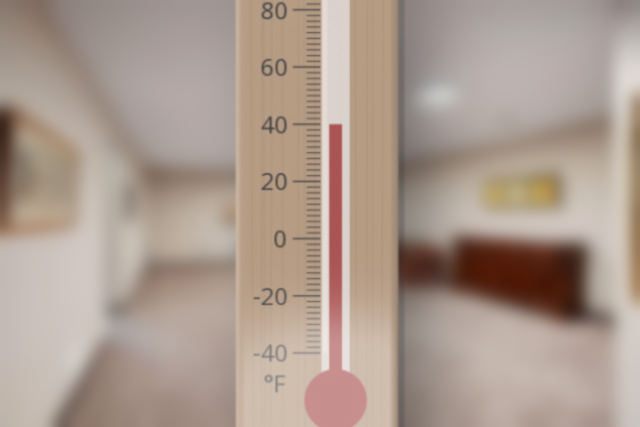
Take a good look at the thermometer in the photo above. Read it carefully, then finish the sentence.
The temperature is 40 °F
